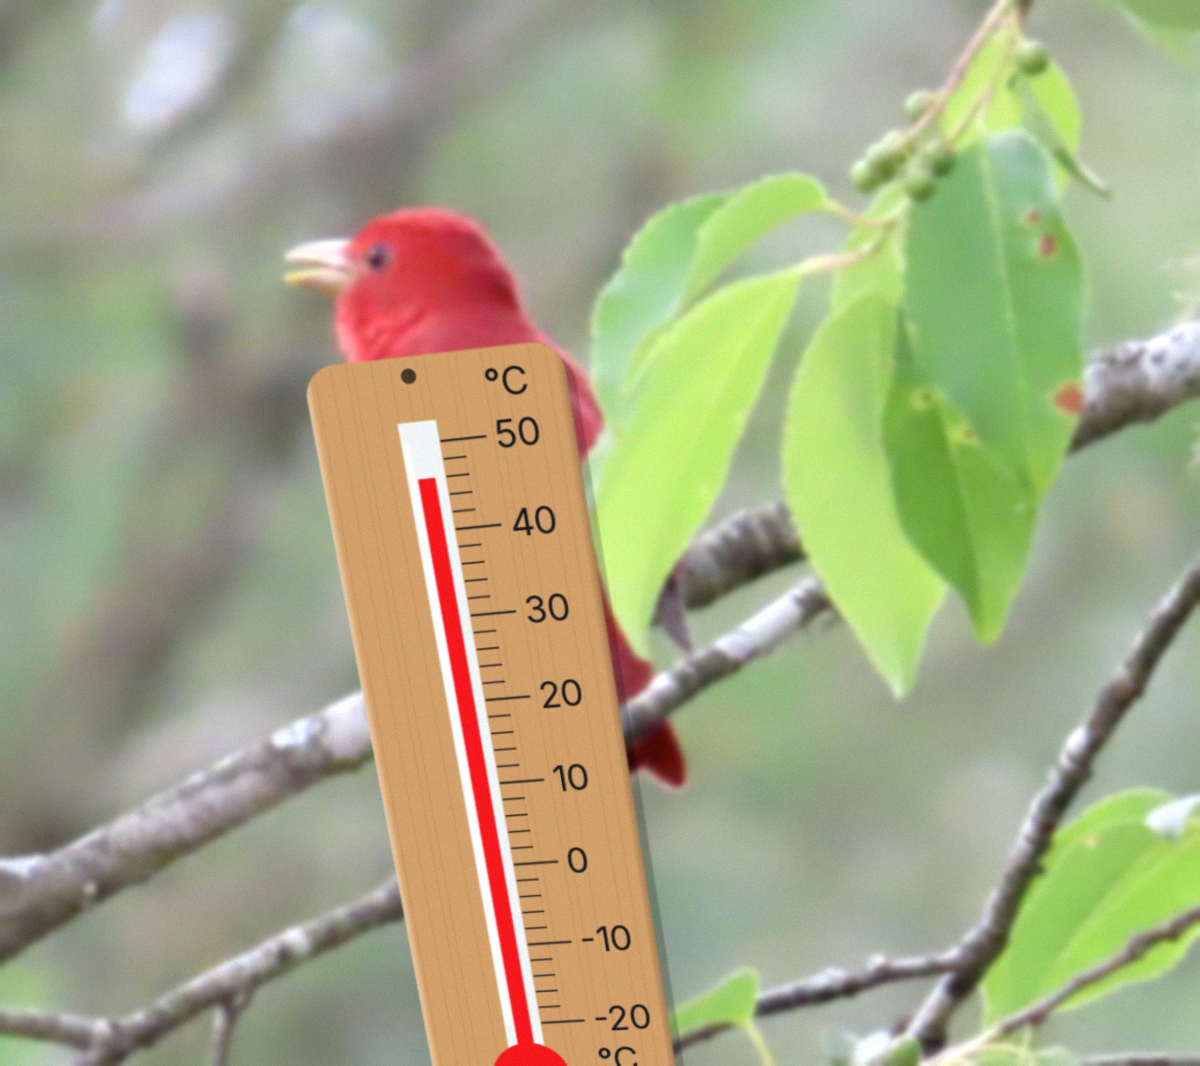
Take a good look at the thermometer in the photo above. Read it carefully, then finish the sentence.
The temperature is 46 °C
